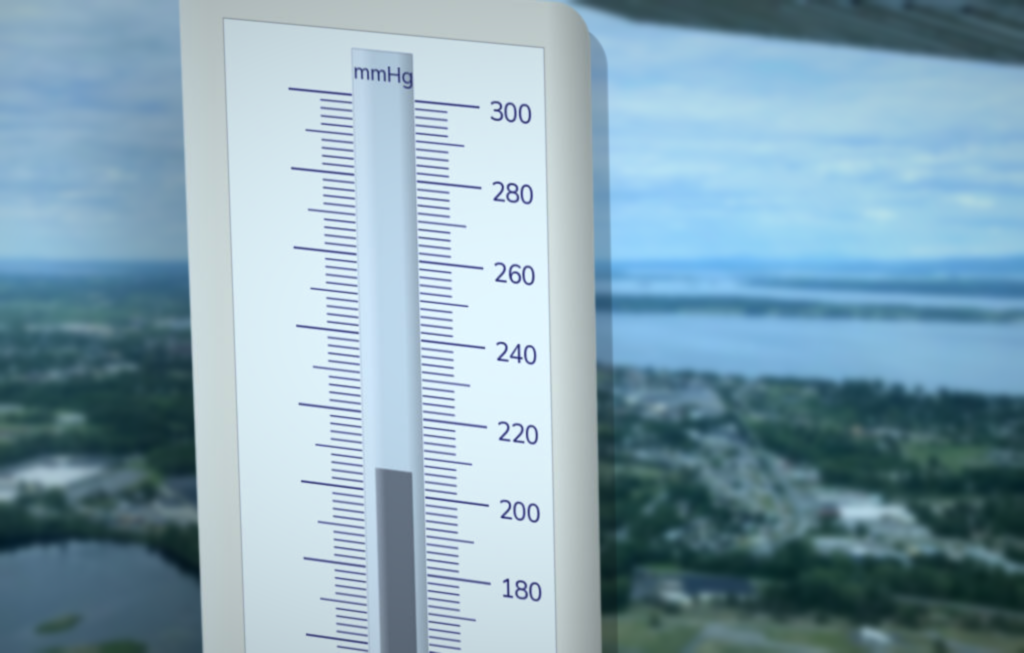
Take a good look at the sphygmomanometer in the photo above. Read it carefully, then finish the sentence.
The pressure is 206 mmHg
